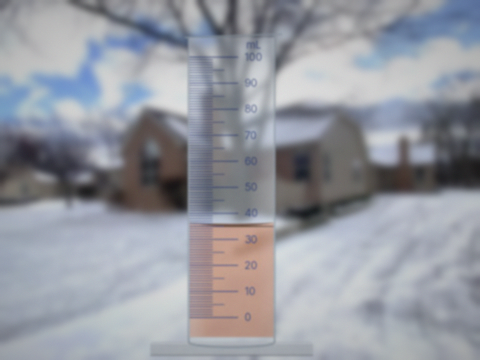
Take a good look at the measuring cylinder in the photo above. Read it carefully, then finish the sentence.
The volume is 35 mL
